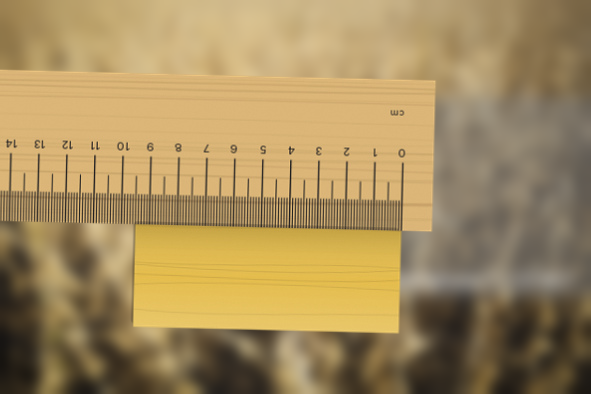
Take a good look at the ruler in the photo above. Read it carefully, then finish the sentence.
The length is 9.5 cm
